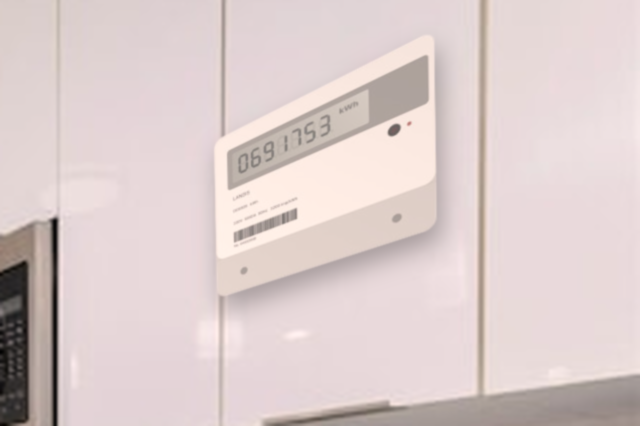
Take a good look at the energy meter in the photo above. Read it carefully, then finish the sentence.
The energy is 691753 kWh
